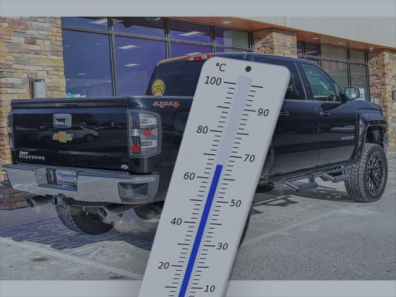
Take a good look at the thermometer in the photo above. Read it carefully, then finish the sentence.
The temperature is 66 °C
